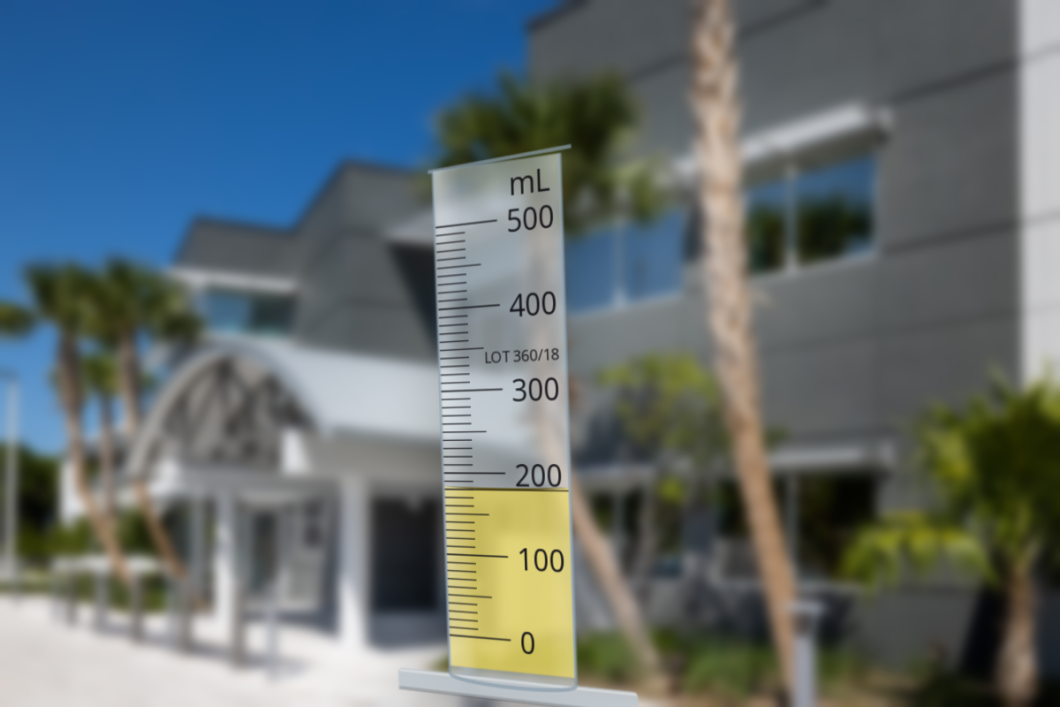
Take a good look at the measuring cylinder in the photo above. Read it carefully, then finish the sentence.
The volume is 180 mL
